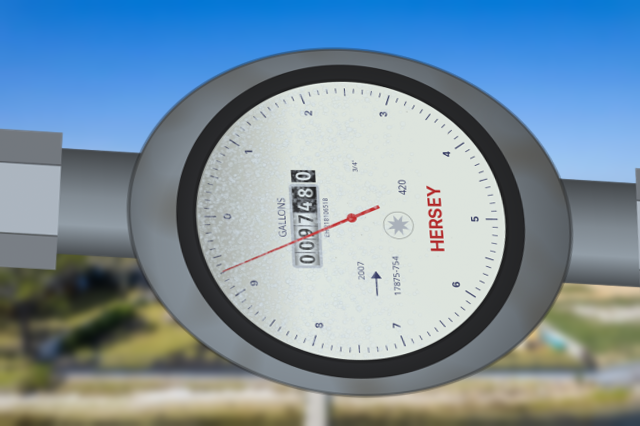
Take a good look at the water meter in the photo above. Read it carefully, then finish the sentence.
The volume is 97479.3 gal
